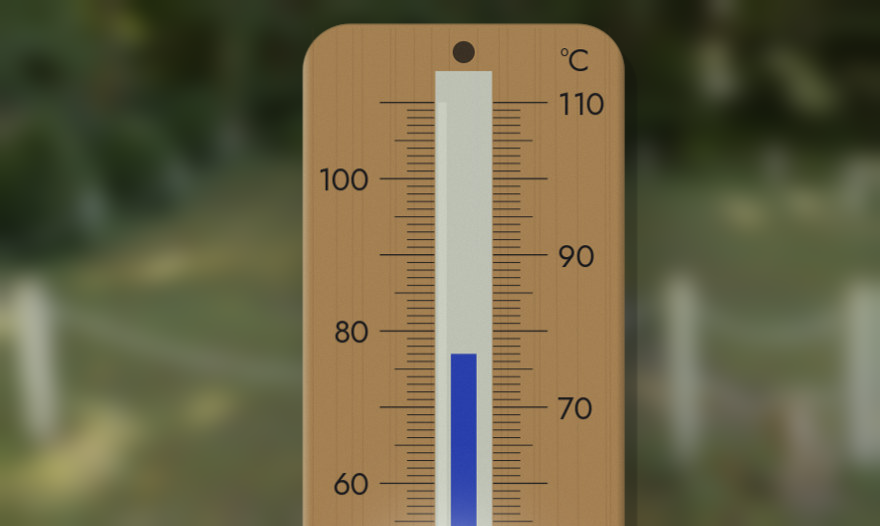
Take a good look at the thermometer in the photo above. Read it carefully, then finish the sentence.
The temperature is 77 °C
